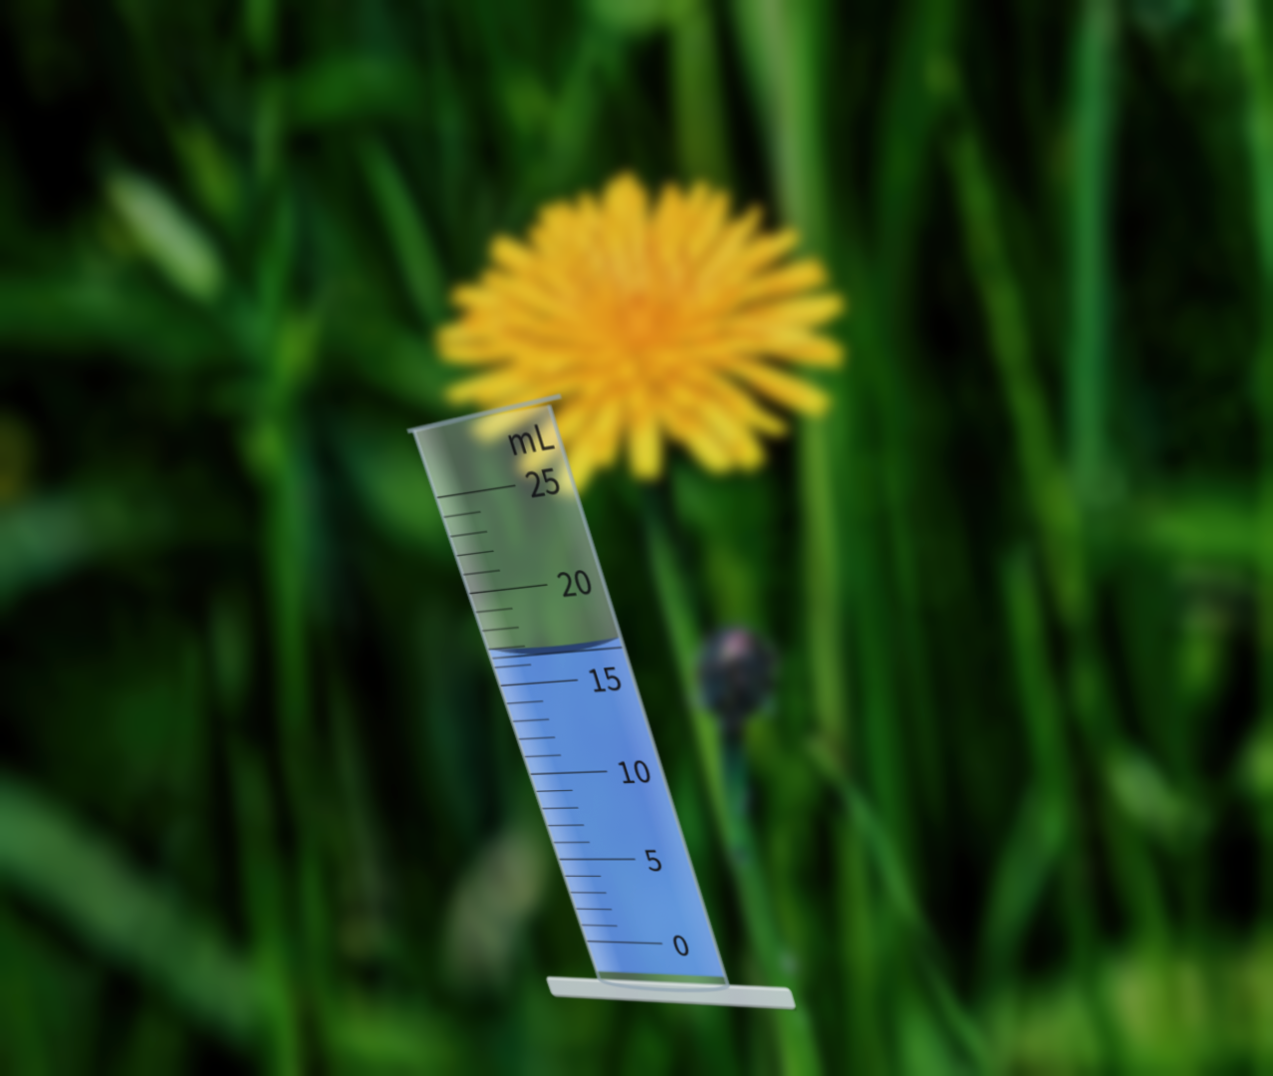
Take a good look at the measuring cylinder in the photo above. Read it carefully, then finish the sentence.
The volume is 16.5 mL
